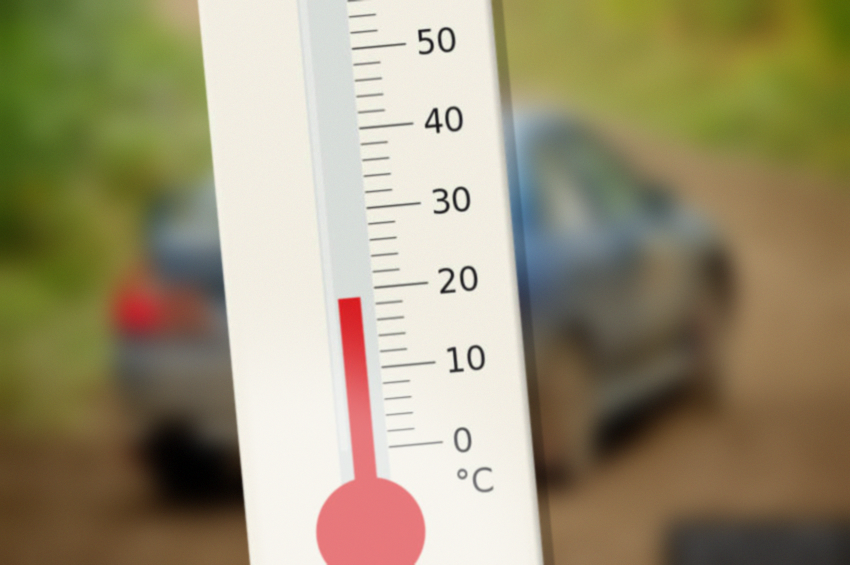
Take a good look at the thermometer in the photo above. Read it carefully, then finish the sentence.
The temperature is 19 °C
